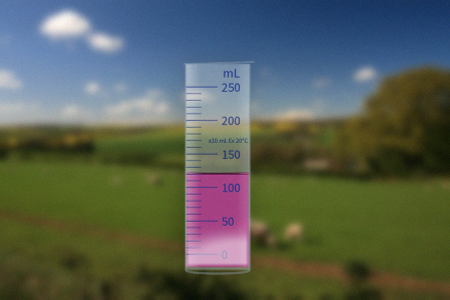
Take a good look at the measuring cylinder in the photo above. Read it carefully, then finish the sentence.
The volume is 120 mL
